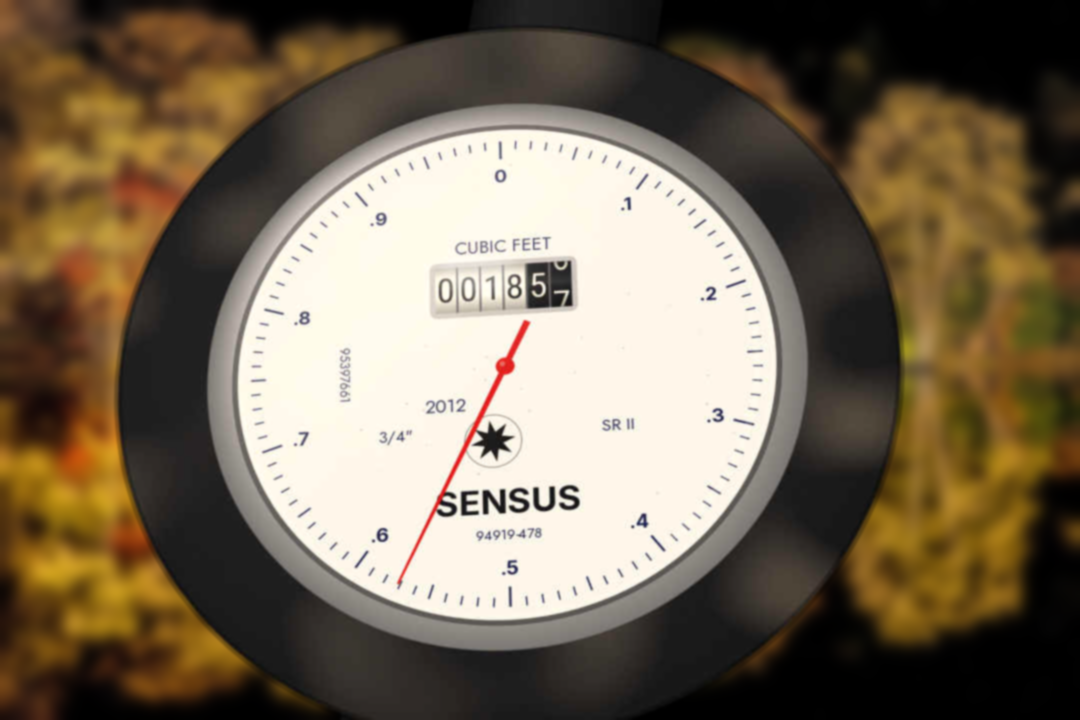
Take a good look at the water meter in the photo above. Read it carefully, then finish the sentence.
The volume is 1856.57 ft³
